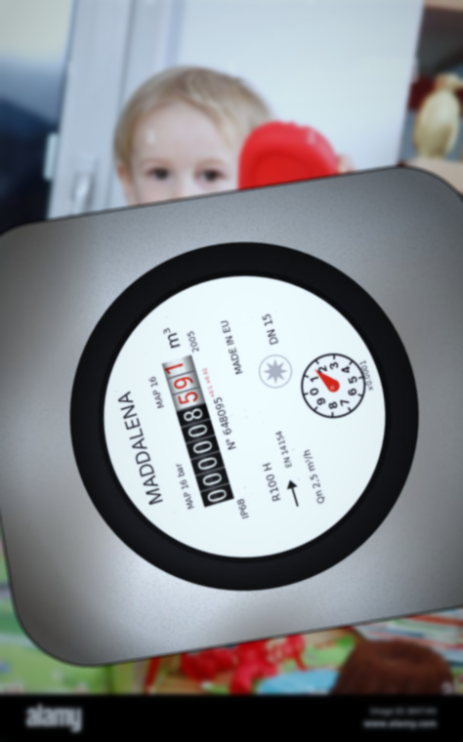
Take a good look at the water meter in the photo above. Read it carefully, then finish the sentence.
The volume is 8.5911 m³
